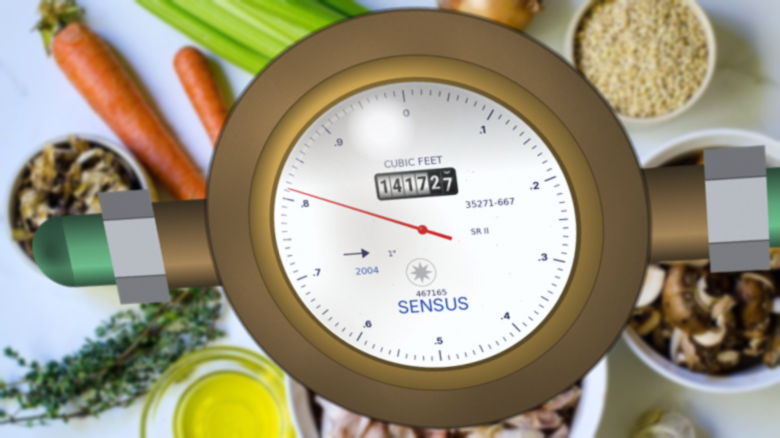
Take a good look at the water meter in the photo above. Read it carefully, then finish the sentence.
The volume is 141726.81 ft³
